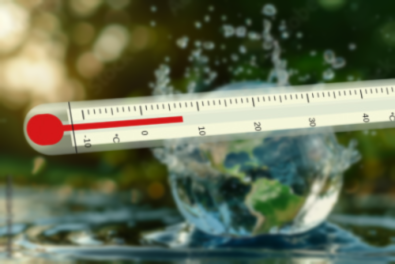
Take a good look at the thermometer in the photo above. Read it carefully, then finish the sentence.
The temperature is 7 °C
